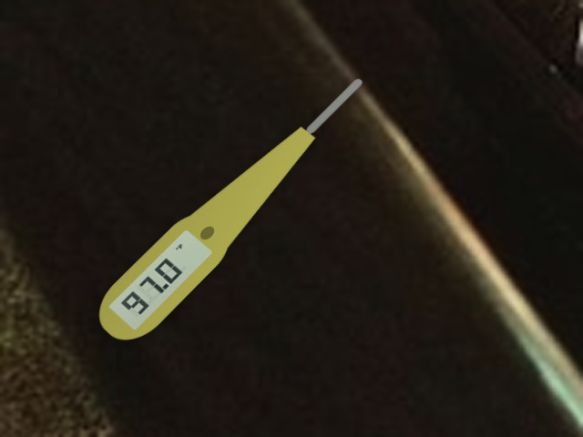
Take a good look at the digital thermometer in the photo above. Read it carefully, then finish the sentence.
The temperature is 97.0 °F
